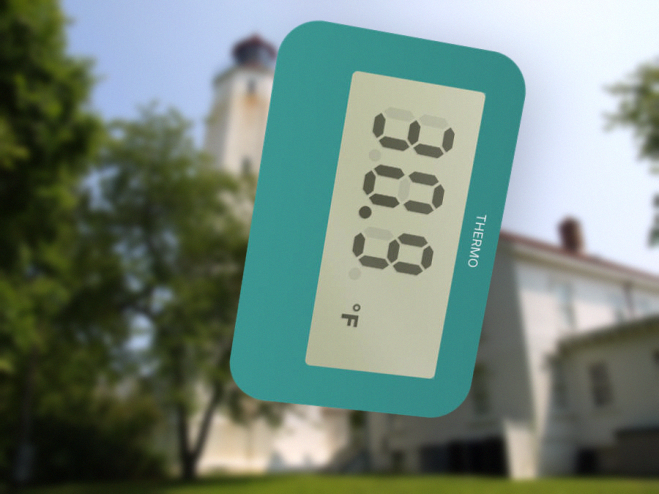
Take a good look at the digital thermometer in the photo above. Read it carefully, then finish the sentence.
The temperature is 30.9 °F
